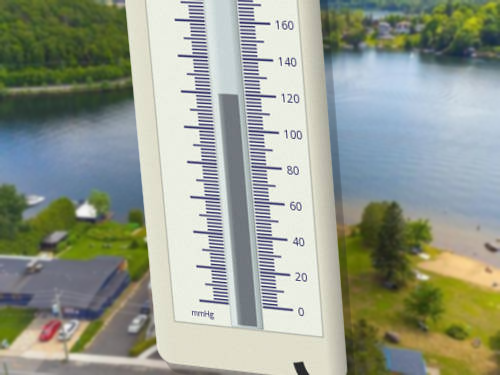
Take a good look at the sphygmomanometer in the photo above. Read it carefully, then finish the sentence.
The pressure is 120 mmHg
